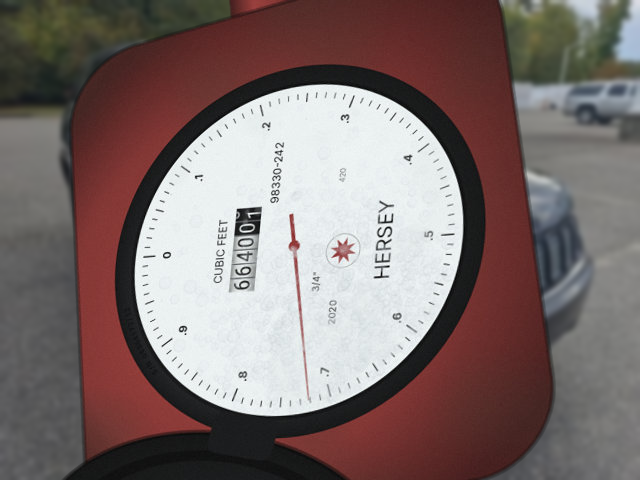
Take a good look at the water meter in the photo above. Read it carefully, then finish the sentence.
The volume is 664000.72 ft³
